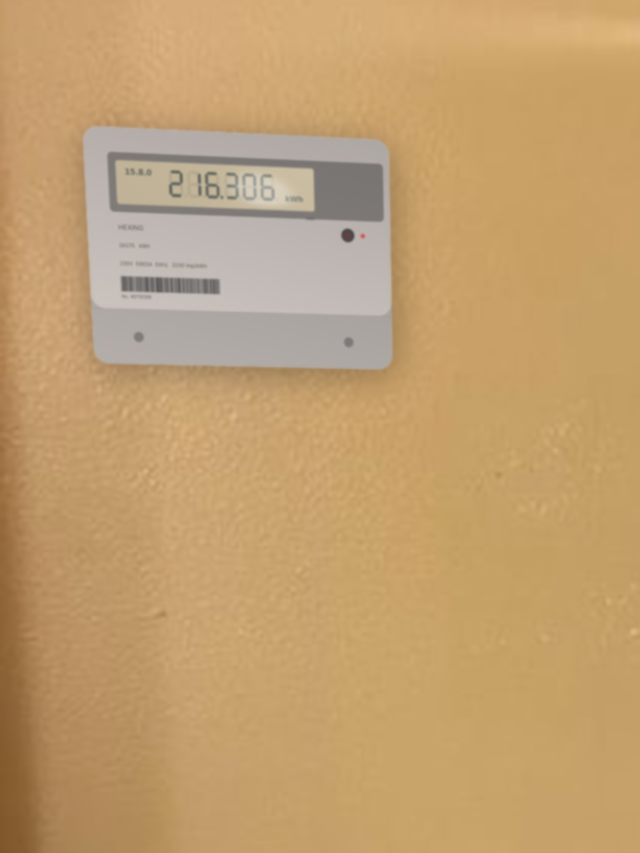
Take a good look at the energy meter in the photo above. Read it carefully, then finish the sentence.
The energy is 216.306 kWh
